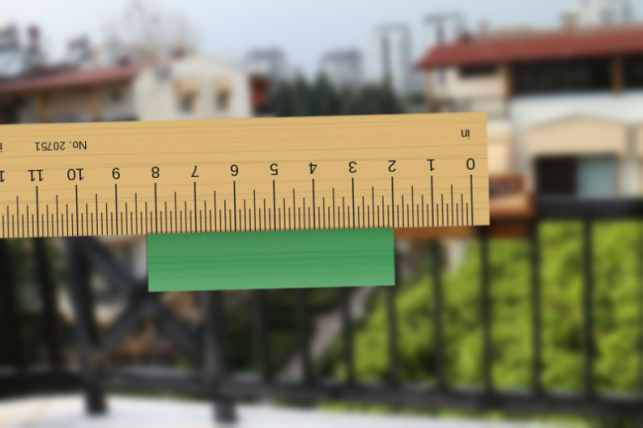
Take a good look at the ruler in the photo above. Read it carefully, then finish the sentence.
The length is 6.25 in
